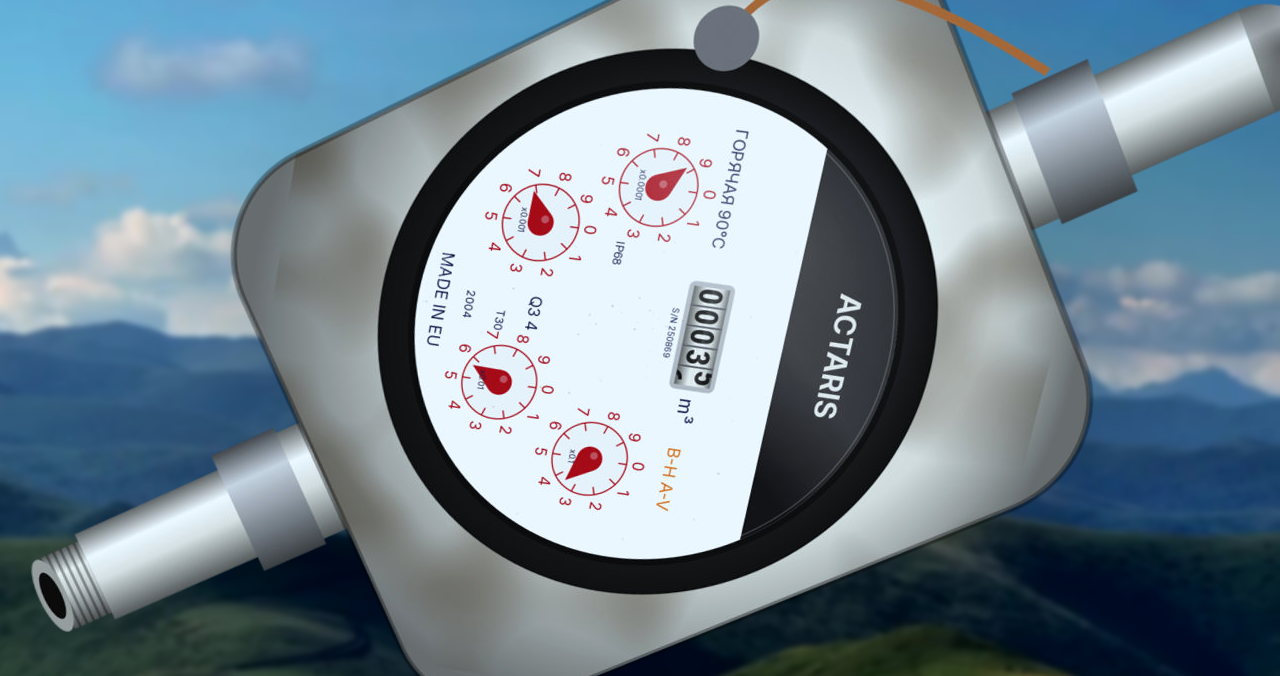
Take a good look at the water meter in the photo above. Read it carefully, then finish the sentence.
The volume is 35.3568 m³
